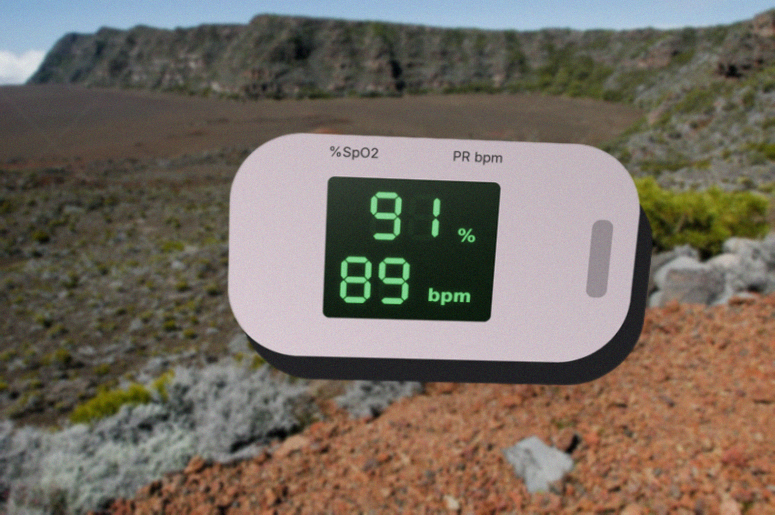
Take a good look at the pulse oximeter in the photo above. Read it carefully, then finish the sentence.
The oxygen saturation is 91 %
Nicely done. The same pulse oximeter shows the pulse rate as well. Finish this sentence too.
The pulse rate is 89 bpm
